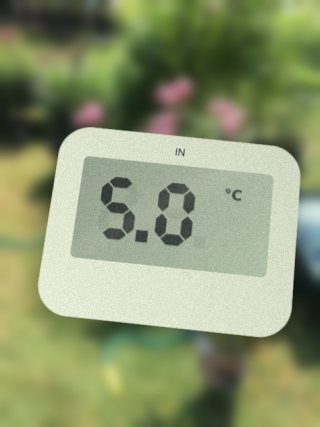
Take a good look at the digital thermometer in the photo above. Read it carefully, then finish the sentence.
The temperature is 5.0 °C
